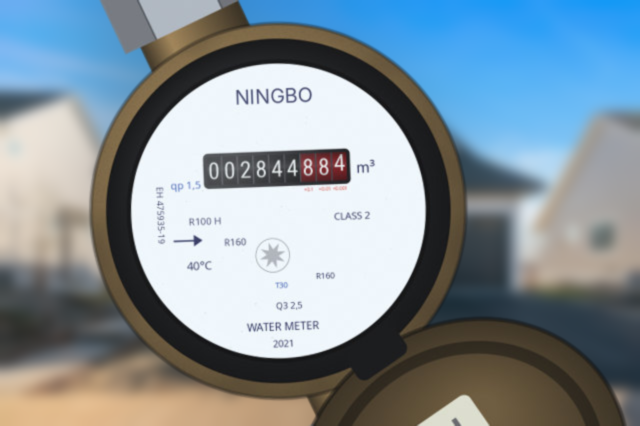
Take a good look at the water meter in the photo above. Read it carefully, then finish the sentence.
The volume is 2844.884 m³
